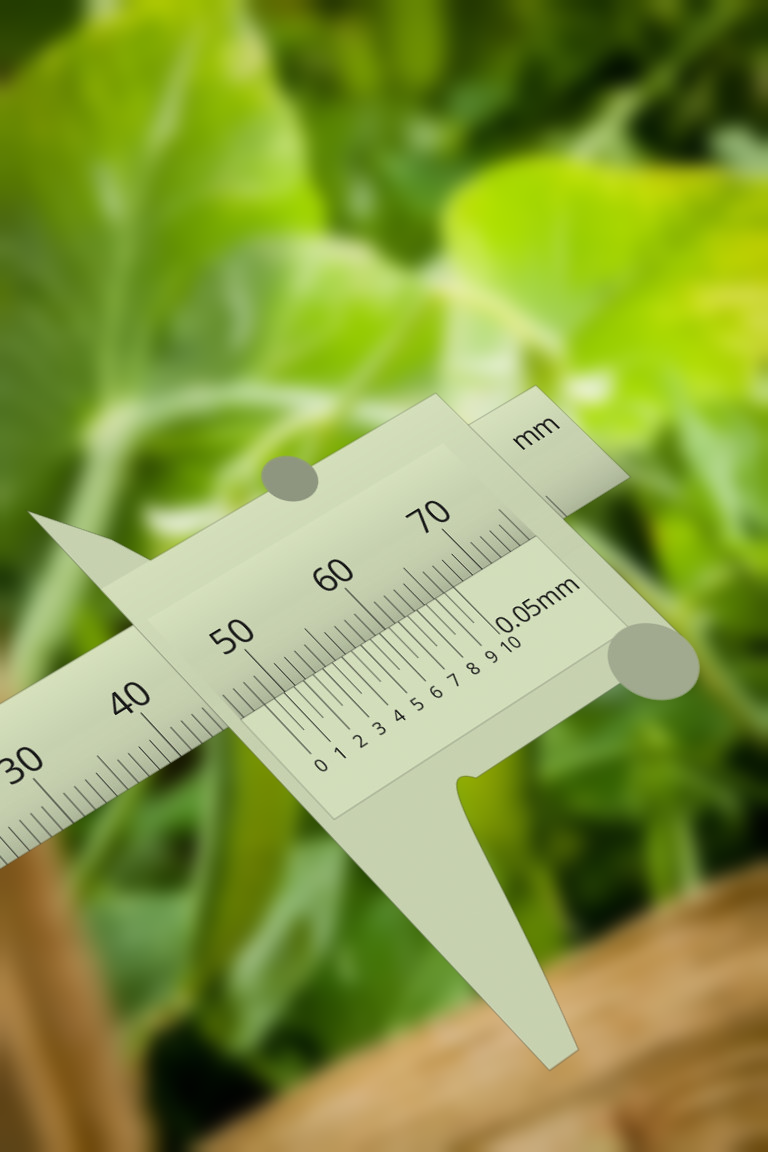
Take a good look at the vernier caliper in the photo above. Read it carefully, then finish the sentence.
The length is 48.0 mm
